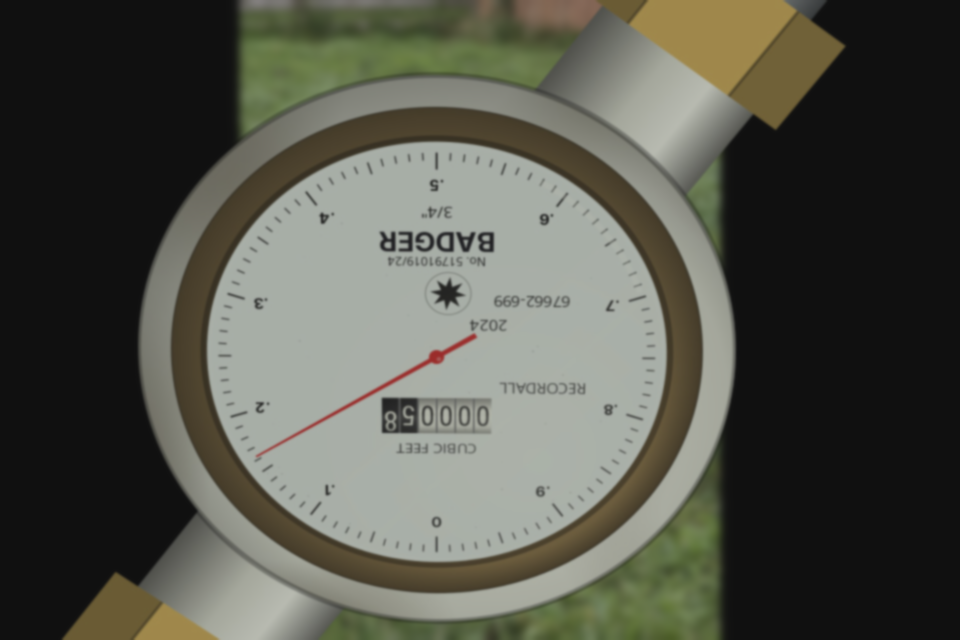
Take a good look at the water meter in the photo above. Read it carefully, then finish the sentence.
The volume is 58.16 ft³
